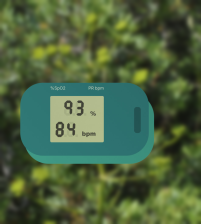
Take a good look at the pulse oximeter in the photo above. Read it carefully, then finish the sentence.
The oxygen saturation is 93 %
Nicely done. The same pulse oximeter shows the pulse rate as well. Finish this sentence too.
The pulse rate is 84 bpm
